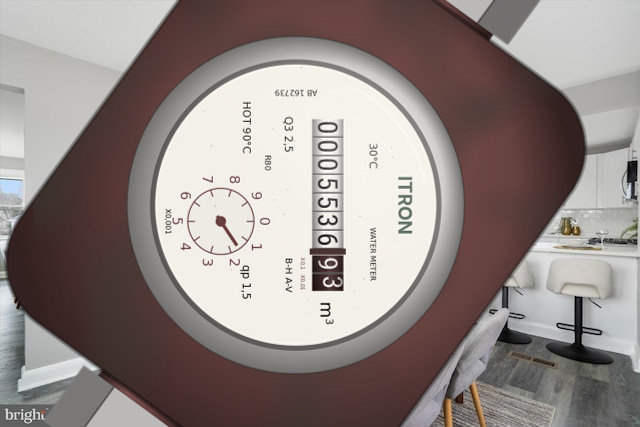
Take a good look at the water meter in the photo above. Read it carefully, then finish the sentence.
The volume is 5536.931 m³
